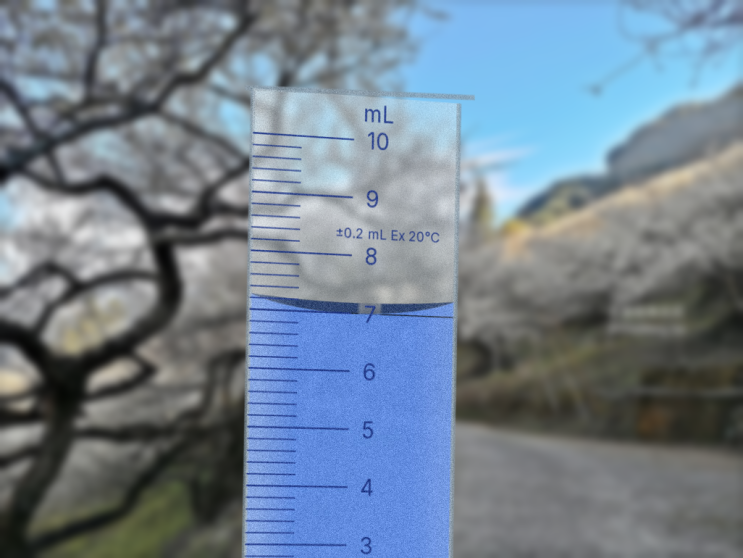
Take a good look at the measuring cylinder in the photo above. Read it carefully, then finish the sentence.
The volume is 7 mL
